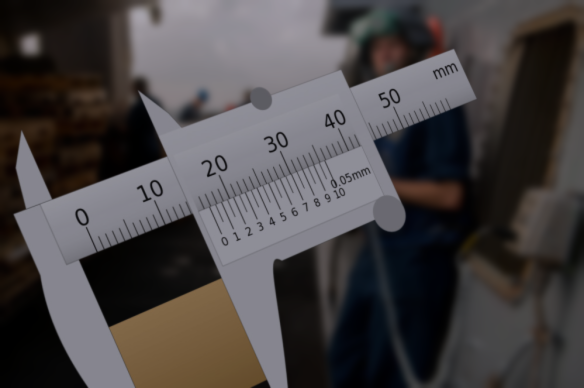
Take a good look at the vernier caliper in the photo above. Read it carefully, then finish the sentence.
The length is 16.8 mm
